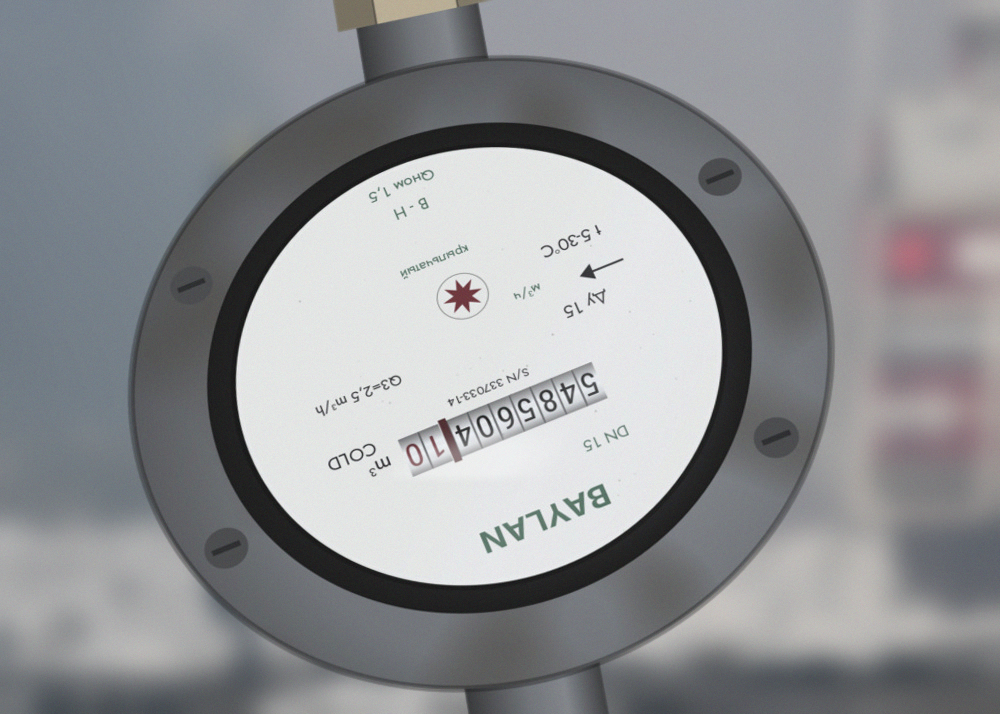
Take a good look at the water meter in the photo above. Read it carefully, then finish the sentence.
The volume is 5485604.10 m³
